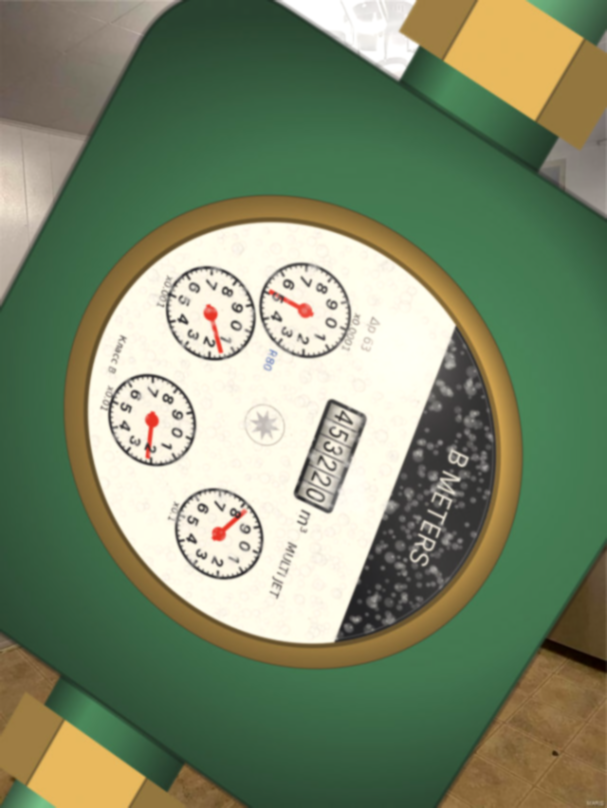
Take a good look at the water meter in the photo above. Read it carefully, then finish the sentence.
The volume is 453220.8215 m³
